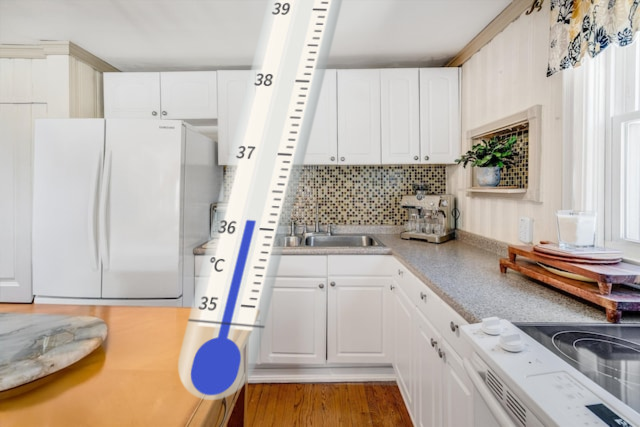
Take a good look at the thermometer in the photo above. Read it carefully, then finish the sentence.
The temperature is 36.1 °C
